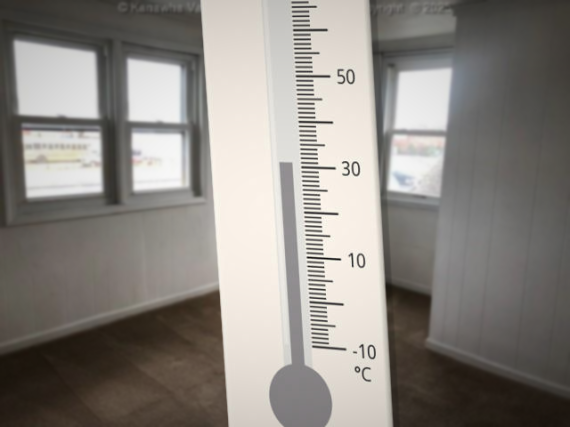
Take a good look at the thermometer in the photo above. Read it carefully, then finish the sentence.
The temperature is 31 °C
